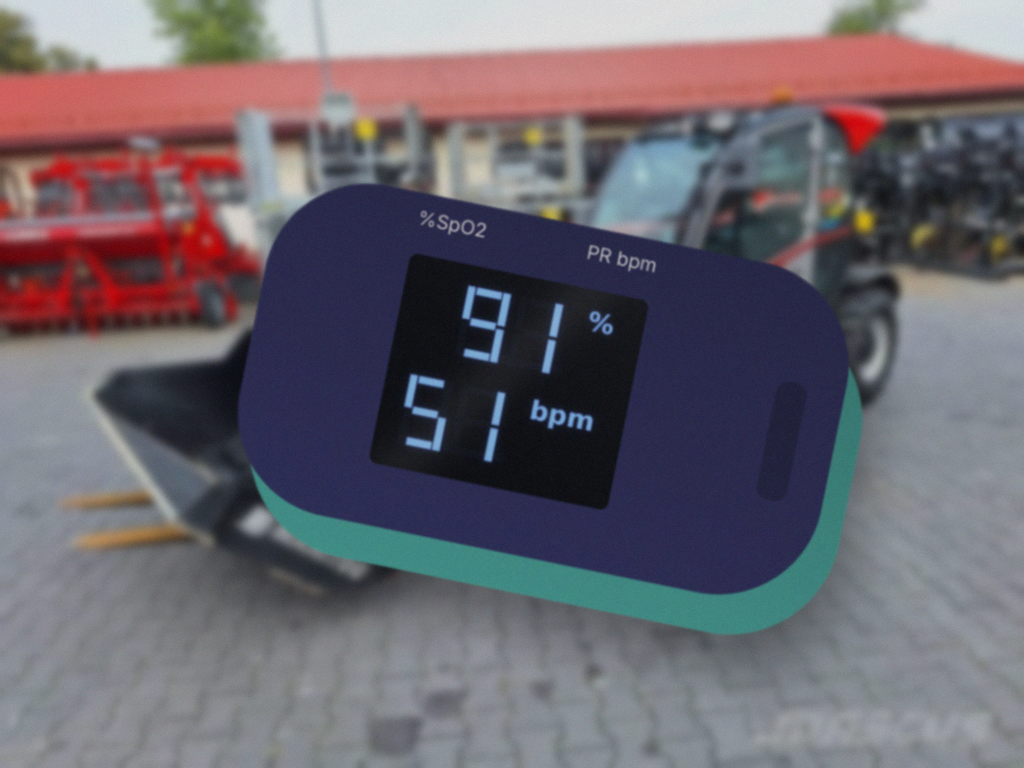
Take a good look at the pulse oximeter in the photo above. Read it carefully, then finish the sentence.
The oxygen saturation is 91 %
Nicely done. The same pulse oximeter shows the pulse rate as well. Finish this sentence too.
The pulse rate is 51 bpm
